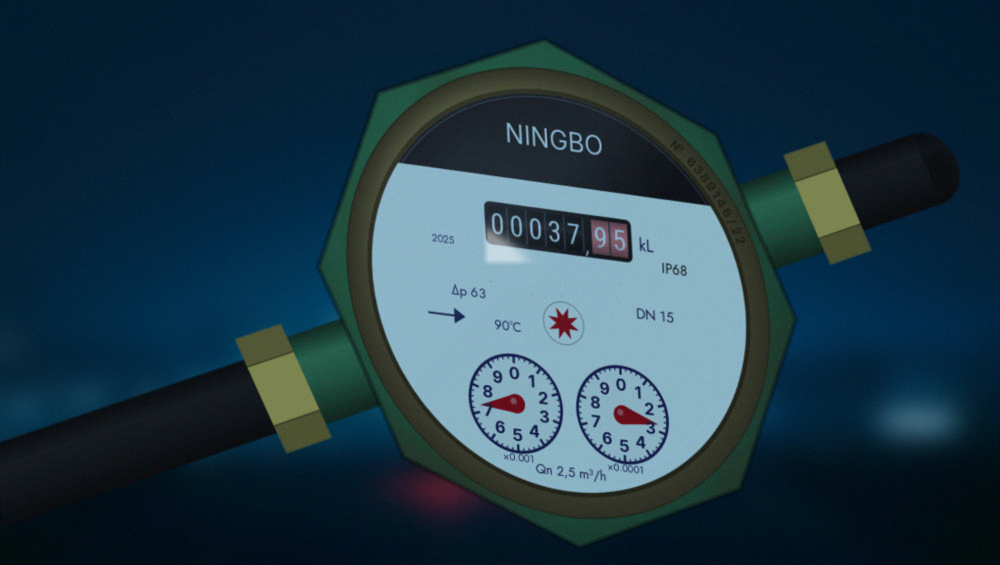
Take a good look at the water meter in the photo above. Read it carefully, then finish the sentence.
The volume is 37.9572 kL
